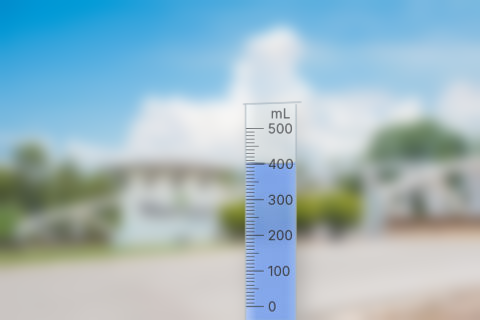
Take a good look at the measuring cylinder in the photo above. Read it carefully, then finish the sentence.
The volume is 400 mL
